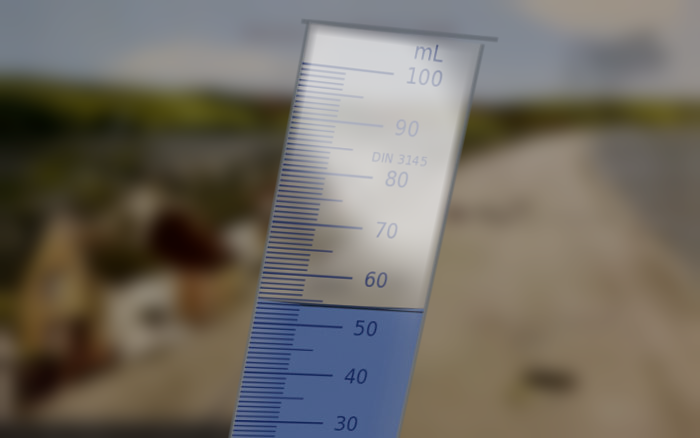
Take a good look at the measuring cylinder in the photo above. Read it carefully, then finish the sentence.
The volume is 54 mL
